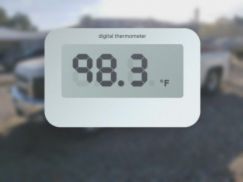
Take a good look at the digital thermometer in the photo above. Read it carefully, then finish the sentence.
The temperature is 98.3 °F
